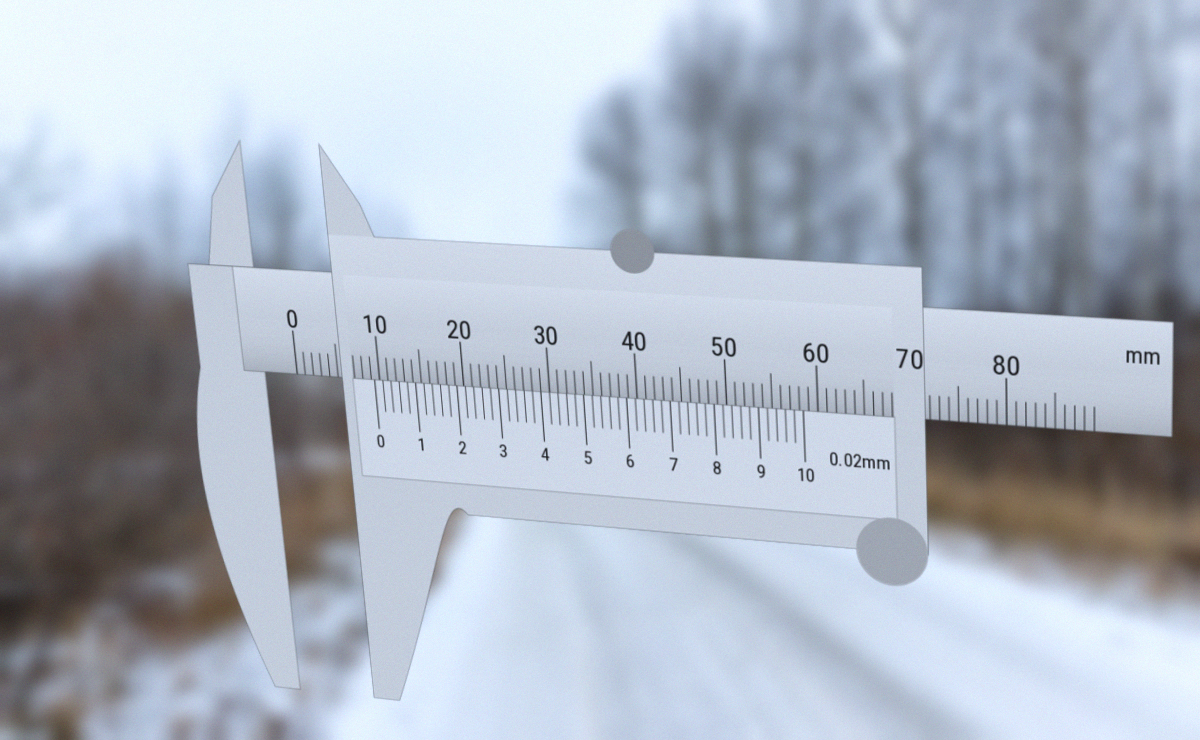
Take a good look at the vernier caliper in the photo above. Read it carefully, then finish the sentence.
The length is 9.4 mm
